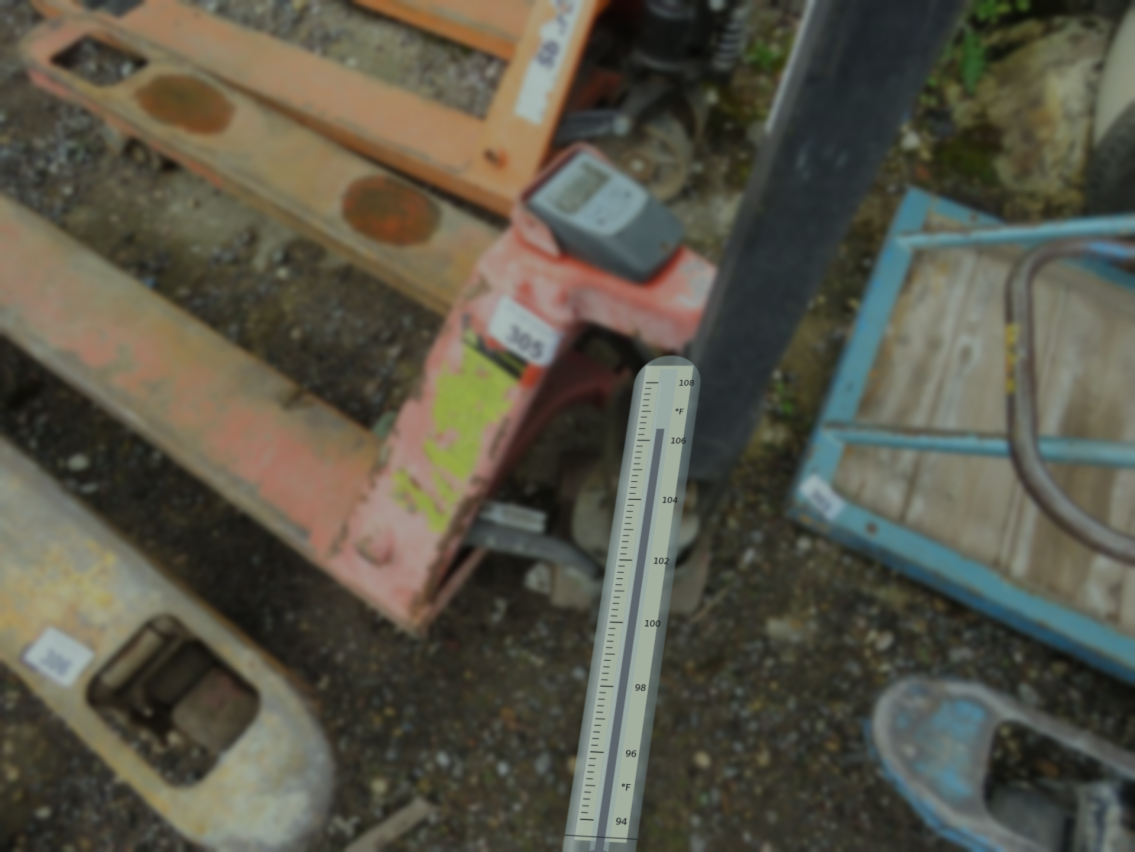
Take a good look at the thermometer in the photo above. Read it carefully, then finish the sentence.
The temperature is 106.4 °F
